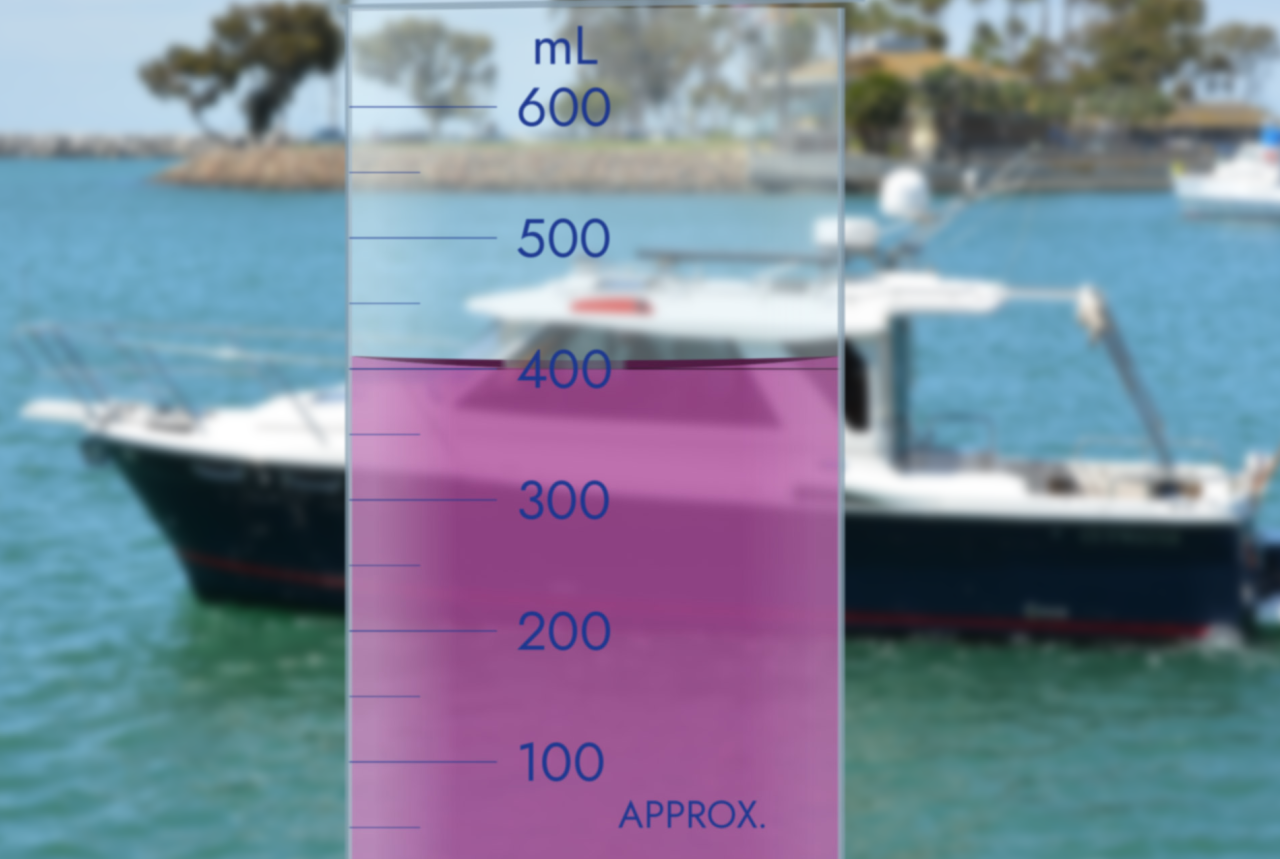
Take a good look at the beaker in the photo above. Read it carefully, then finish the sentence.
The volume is 400 mL
